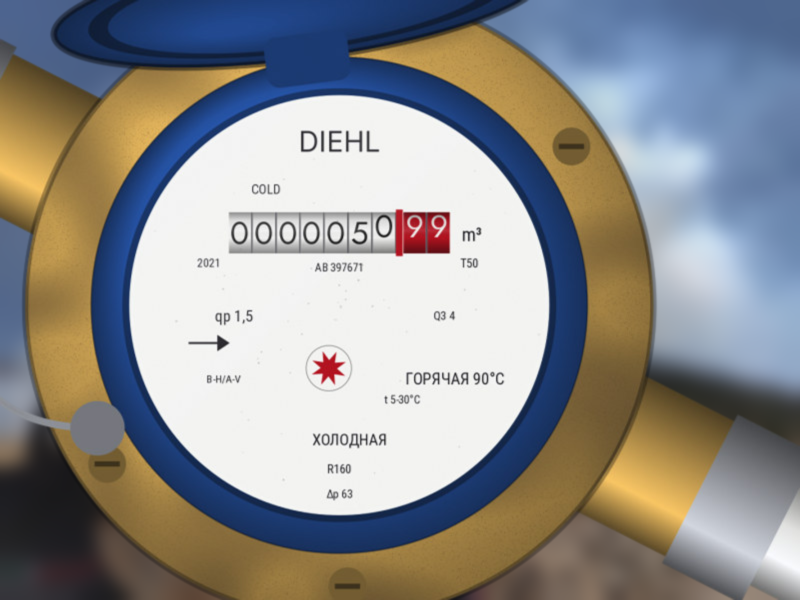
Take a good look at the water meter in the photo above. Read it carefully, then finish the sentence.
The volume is 50.99 m³
